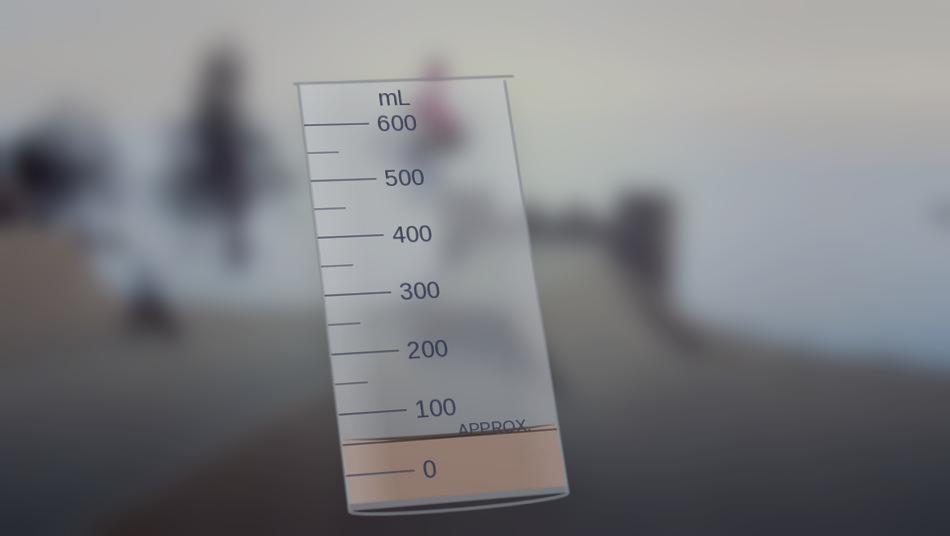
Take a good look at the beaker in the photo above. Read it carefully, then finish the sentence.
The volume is 50 mL
